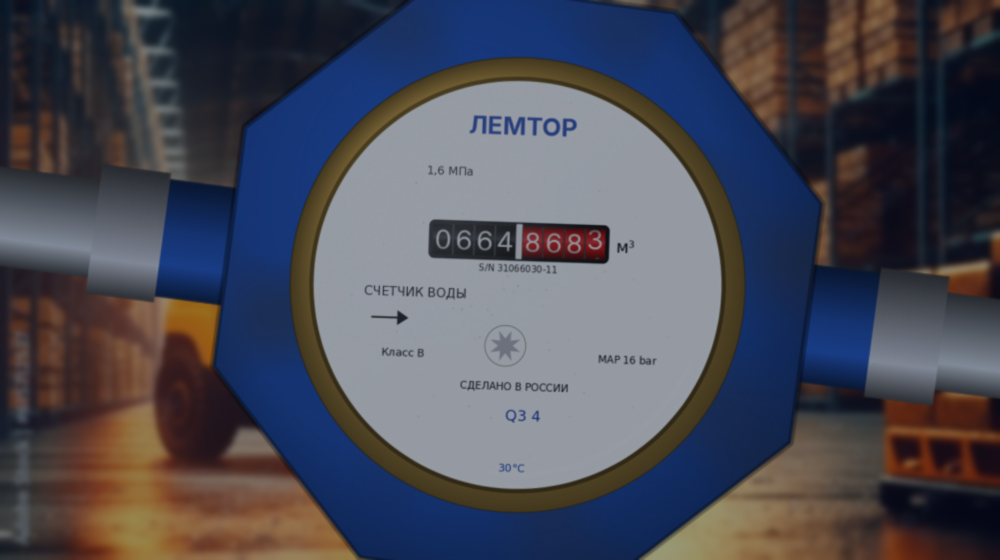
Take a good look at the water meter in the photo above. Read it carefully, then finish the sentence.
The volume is 664.8683 m³
